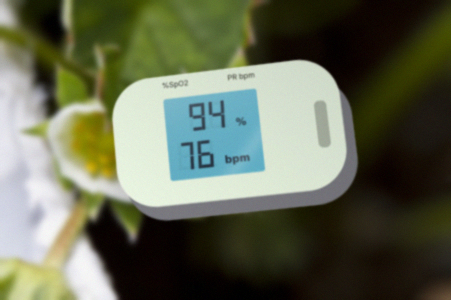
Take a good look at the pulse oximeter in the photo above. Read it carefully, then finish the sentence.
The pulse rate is 76 bpm
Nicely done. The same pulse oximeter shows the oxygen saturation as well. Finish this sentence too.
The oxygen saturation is 94 %
